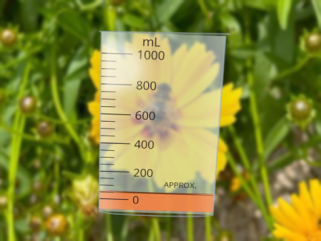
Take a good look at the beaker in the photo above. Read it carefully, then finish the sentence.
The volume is 50 mL
